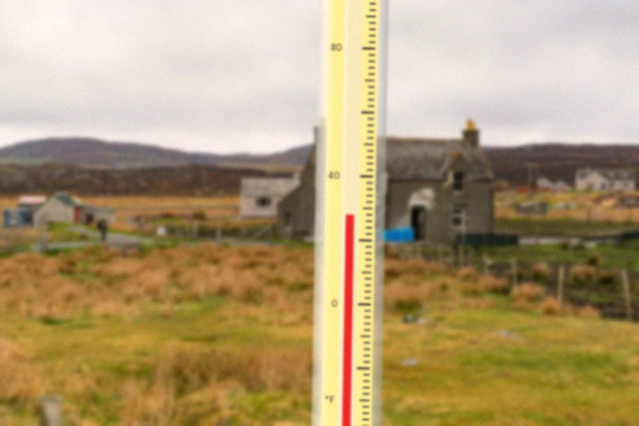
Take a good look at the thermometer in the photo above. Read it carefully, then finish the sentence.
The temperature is 28 °F
